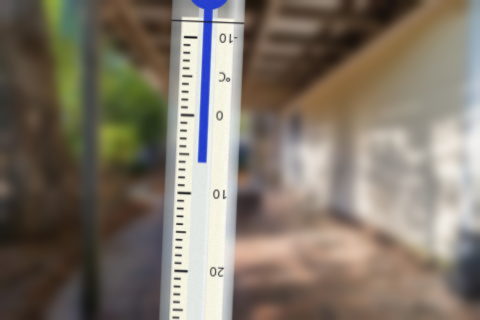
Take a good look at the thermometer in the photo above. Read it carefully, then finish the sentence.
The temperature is 6 °C
